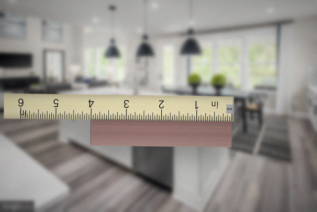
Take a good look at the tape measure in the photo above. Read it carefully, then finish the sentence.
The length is 4 in
